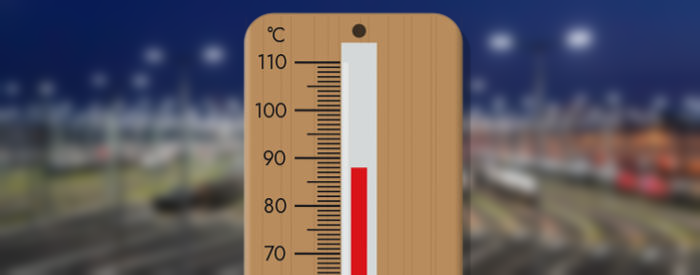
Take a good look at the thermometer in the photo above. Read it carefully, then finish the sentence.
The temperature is 88 °C
